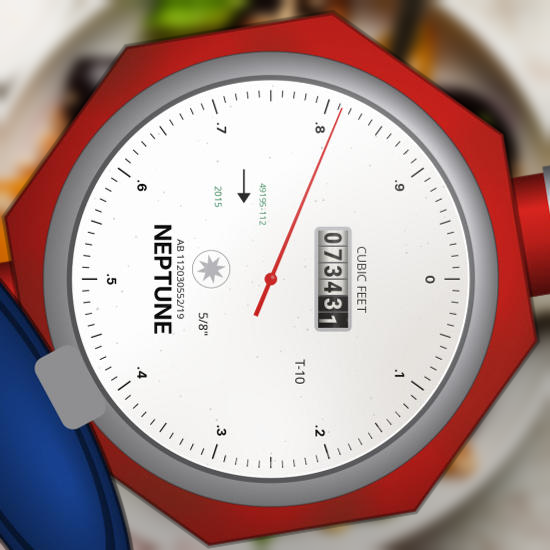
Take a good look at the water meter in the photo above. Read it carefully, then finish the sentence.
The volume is 73430.81 ft³
